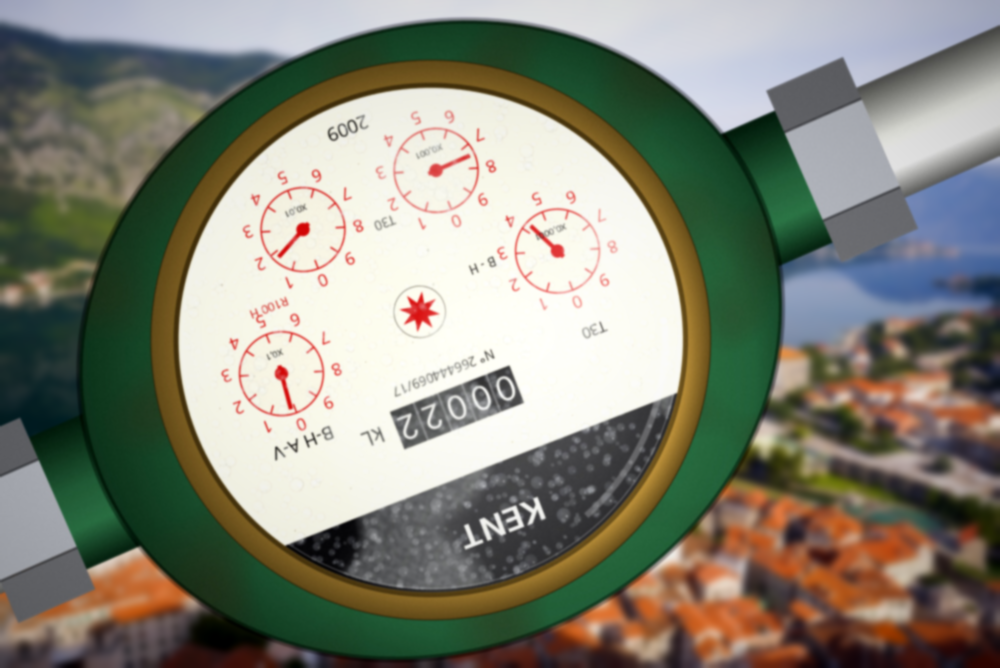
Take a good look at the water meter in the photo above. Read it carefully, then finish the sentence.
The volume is 22.0174 kL
